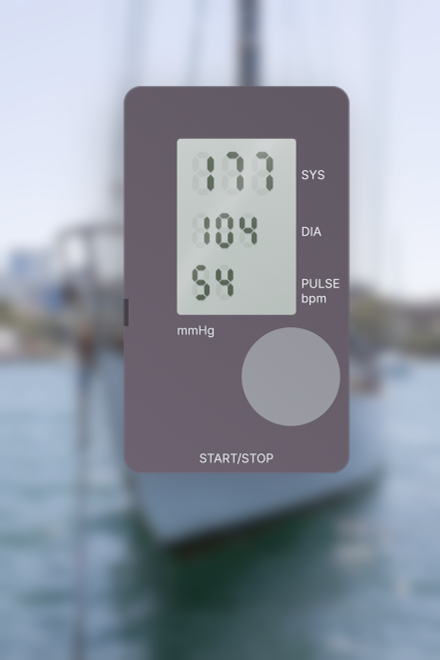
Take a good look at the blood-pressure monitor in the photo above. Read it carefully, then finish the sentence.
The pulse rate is 54 bpm
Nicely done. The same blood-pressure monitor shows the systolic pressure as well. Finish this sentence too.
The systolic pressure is 177 mmHg
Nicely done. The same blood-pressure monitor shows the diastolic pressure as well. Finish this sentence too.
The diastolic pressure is 104 mmHg
